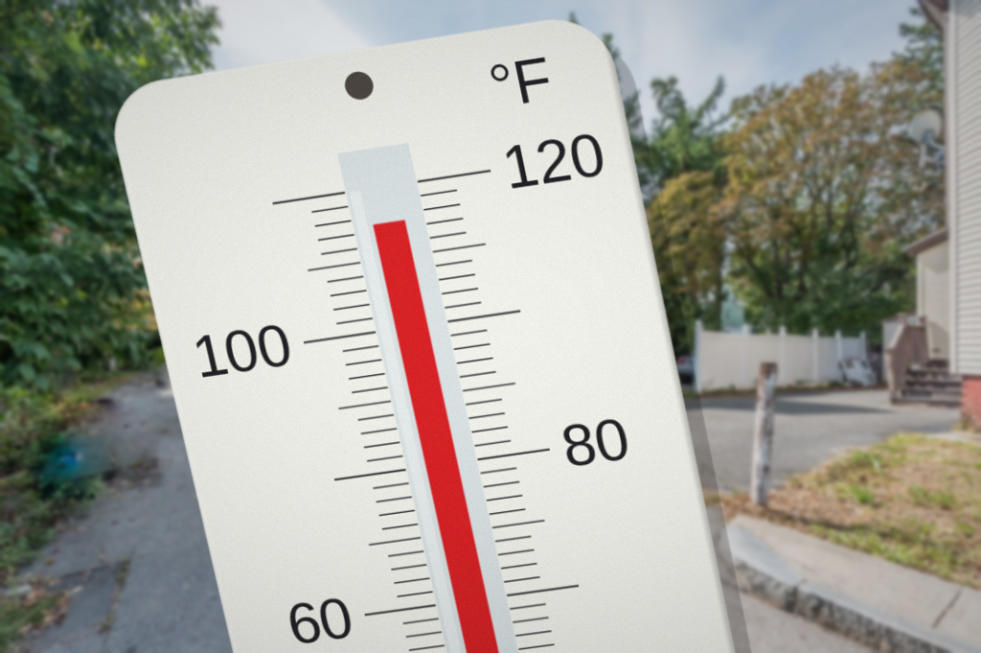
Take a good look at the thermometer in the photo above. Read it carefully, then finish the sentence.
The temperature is 115 °F
